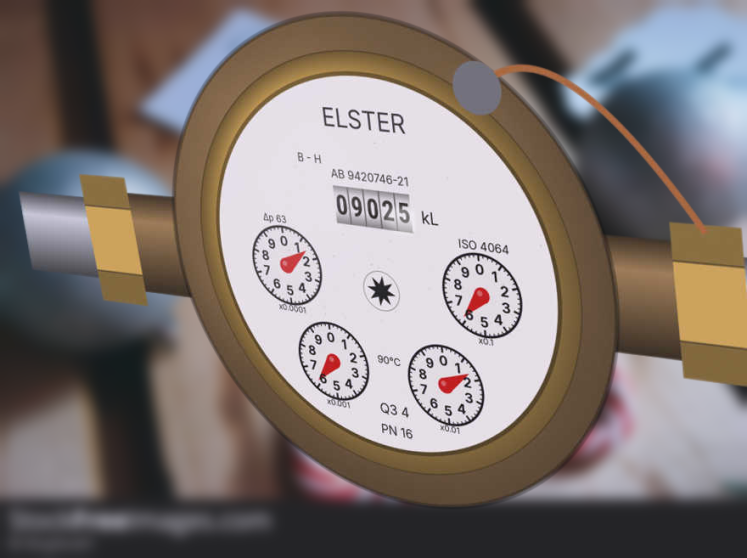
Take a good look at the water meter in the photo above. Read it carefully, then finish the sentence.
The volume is 9025.6161 kL
